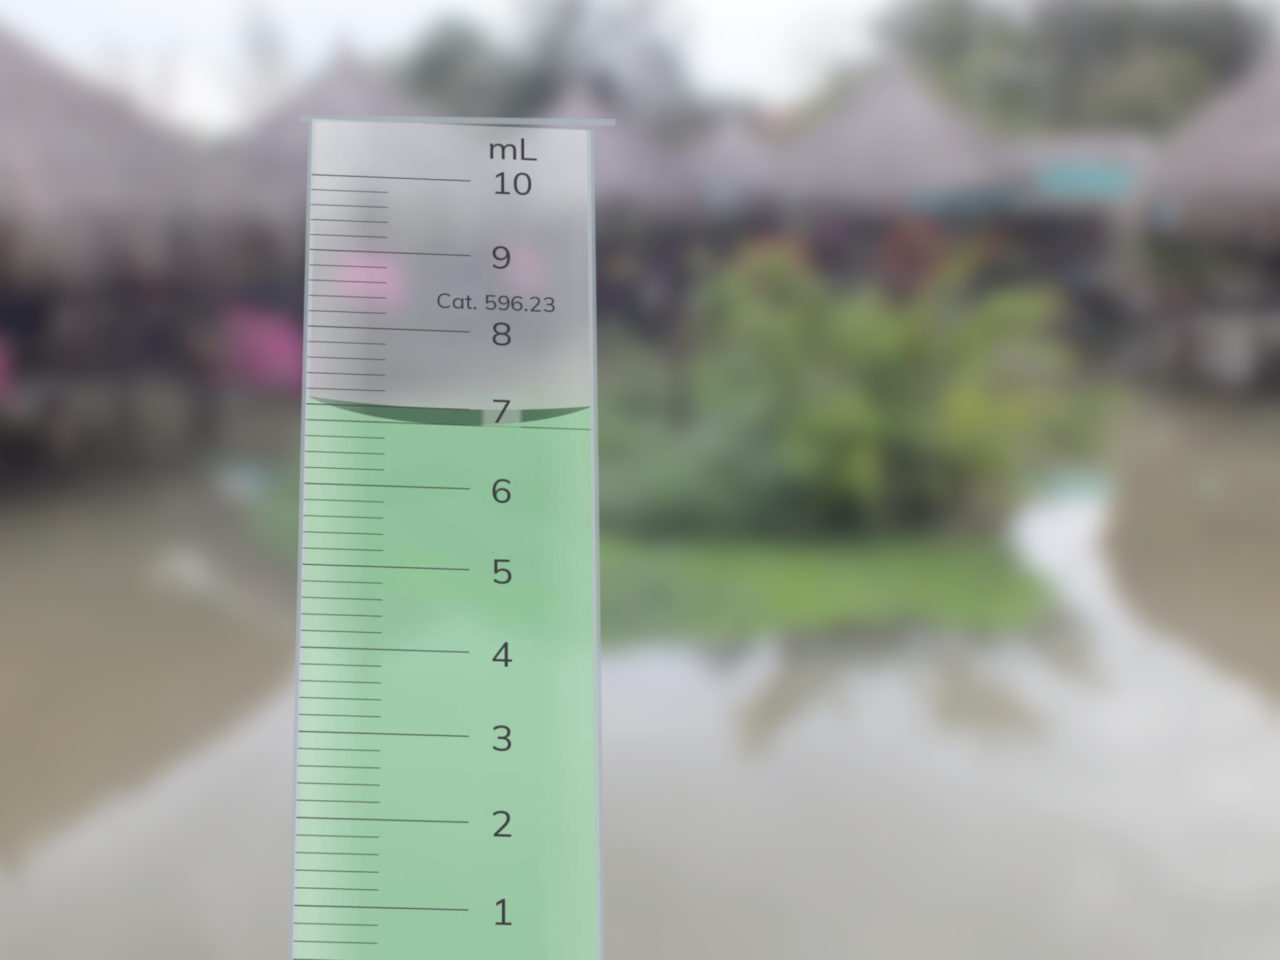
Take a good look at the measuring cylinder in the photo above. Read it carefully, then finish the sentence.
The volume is 6.8 mL
